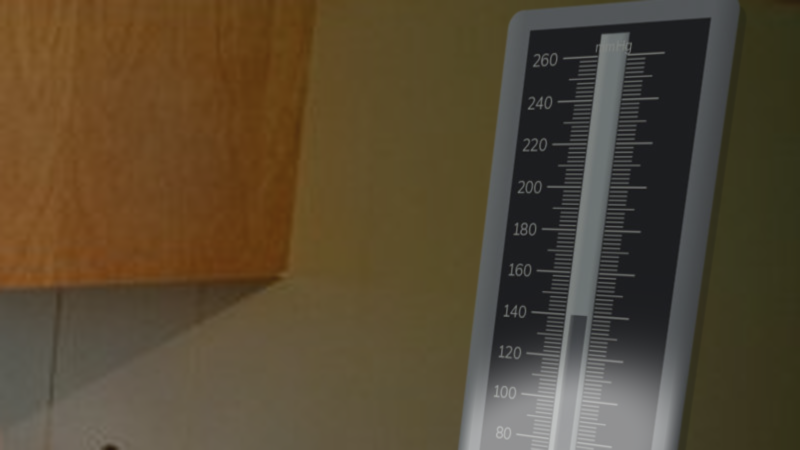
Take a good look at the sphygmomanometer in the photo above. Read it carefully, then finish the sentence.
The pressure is 140 mmHg
